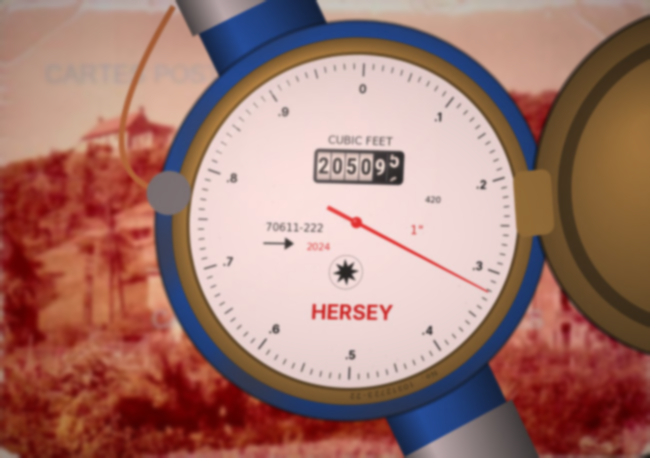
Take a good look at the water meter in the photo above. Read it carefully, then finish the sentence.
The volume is 205095.32 ft³
